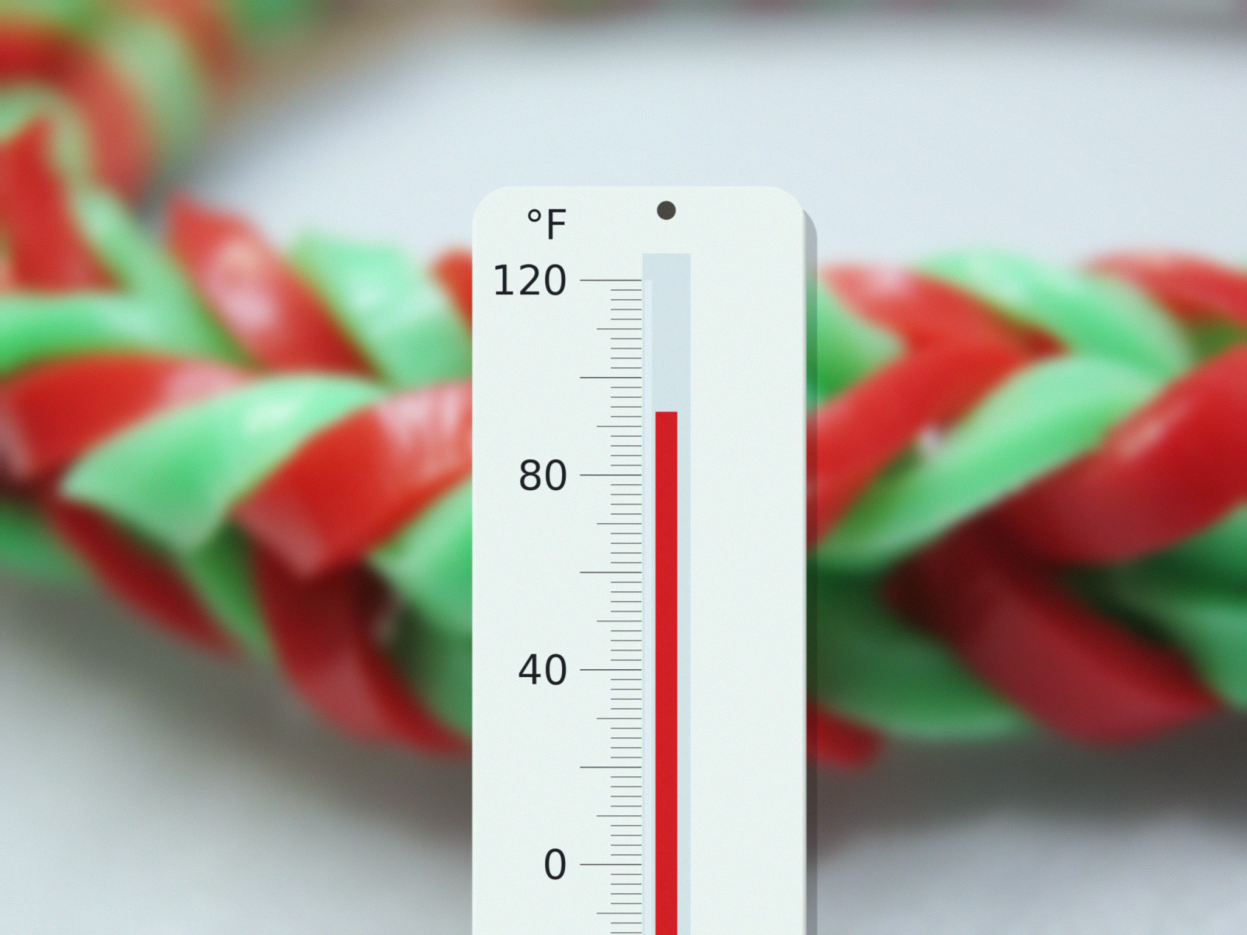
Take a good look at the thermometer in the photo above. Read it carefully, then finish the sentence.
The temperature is 93 °F
